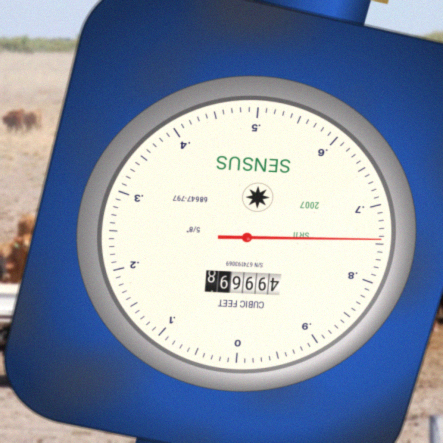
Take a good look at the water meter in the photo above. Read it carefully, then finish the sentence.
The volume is 499697.74 ft³
